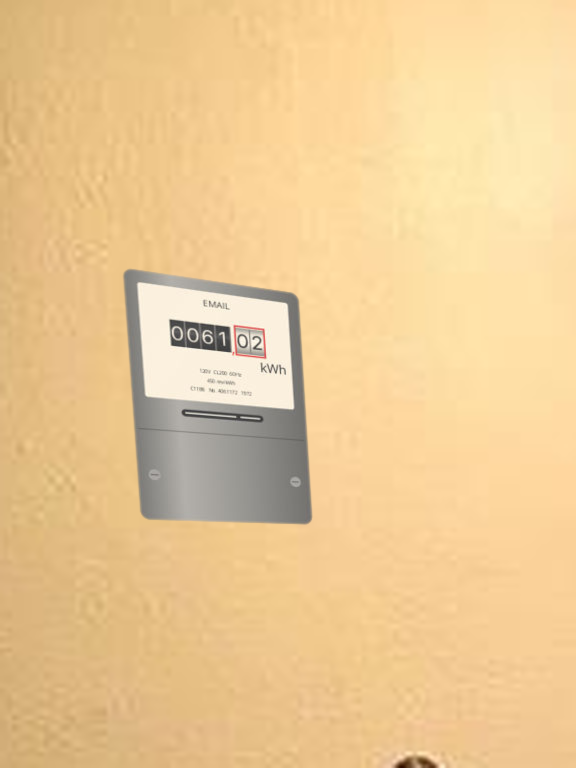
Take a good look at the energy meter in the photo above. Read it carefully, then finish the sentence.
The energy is 61.02 kWh
